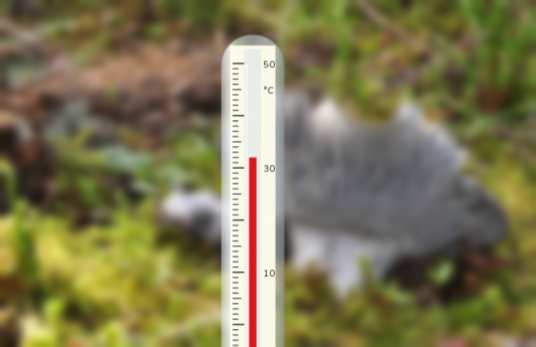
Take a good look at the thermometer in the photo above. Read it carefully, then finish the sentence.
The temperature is 32 °C
